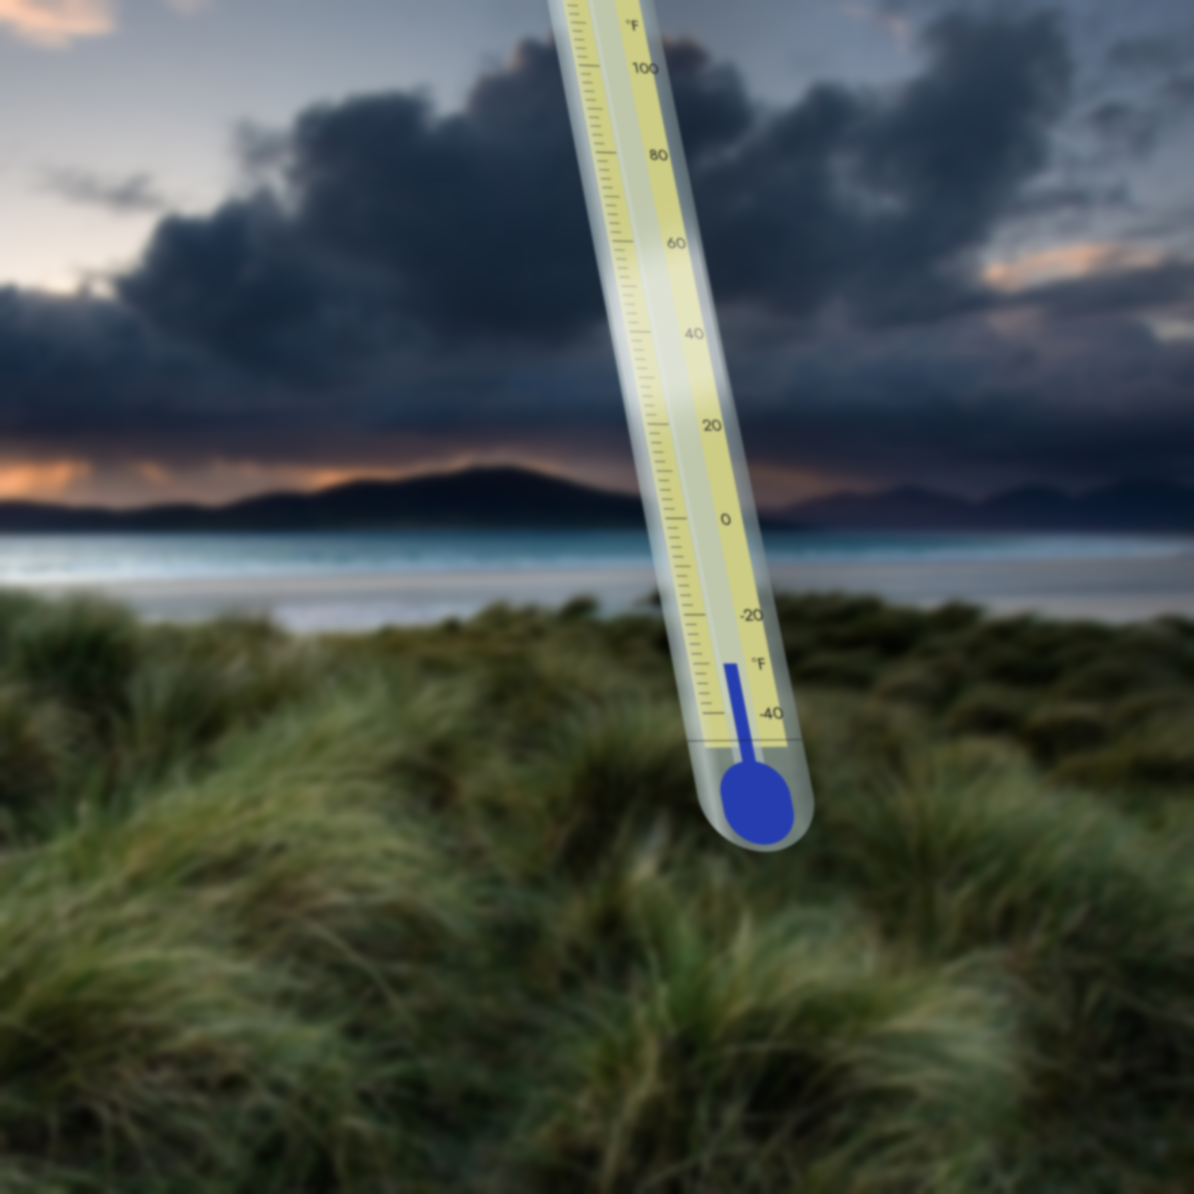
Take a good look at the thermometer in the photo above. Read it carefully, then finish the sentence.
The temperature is -30 °F
